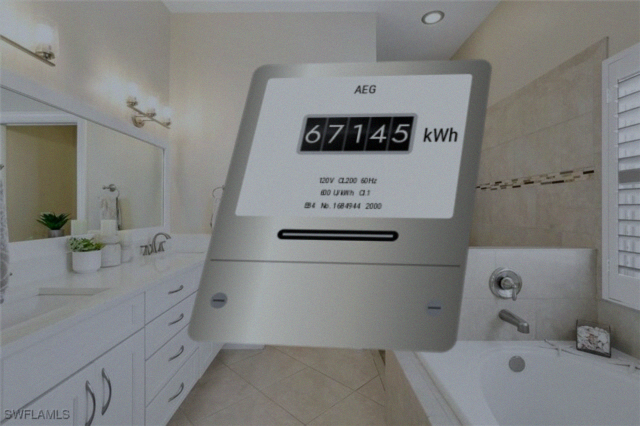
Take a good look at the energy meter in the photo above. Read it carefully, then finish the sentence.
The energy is 67145 kWh
